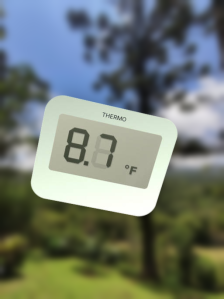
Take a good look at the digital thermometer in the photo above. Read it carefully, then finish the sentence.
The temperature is 8.7 °F
